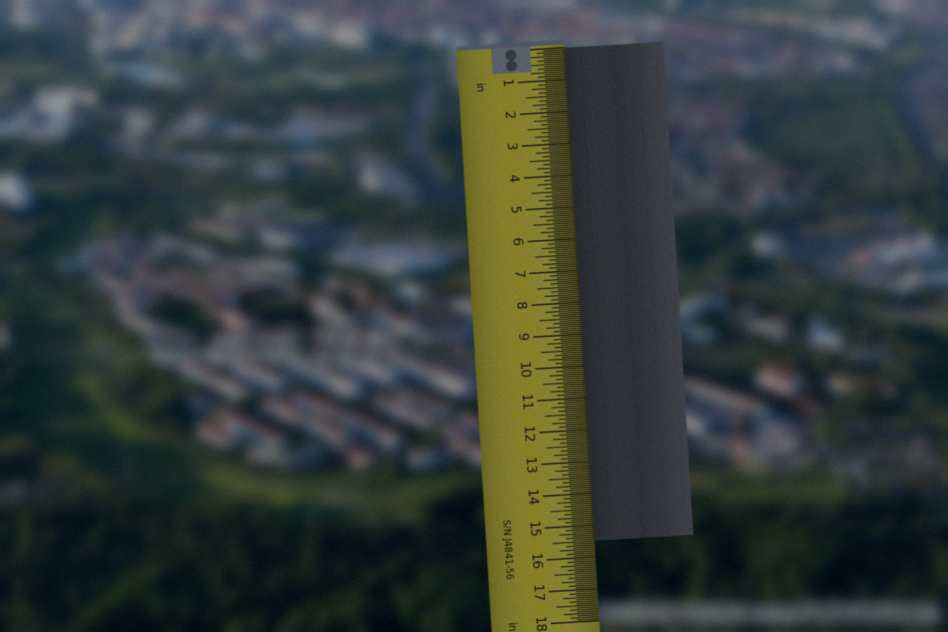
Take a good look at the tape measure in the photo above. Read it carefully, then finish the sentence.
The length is 15.5 in
